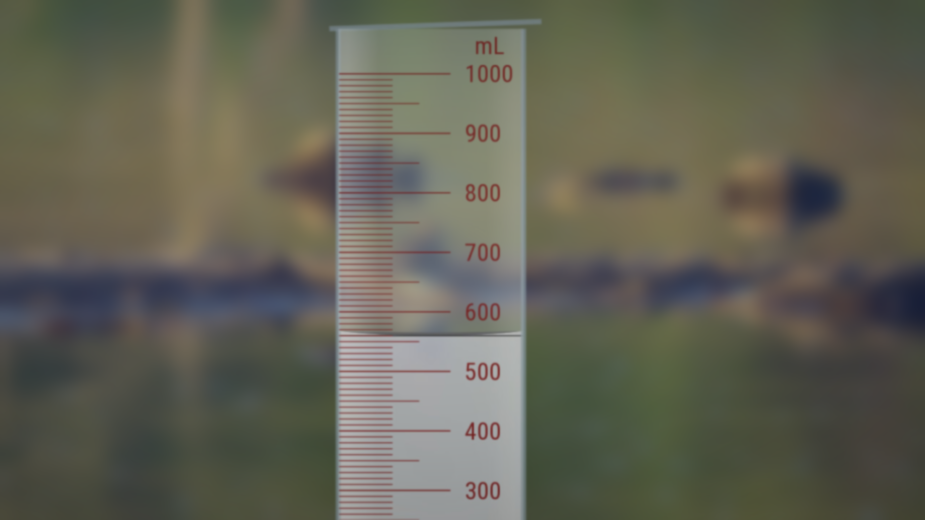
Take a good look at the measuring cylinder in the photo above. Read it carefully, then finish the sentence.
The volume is 560 mL
